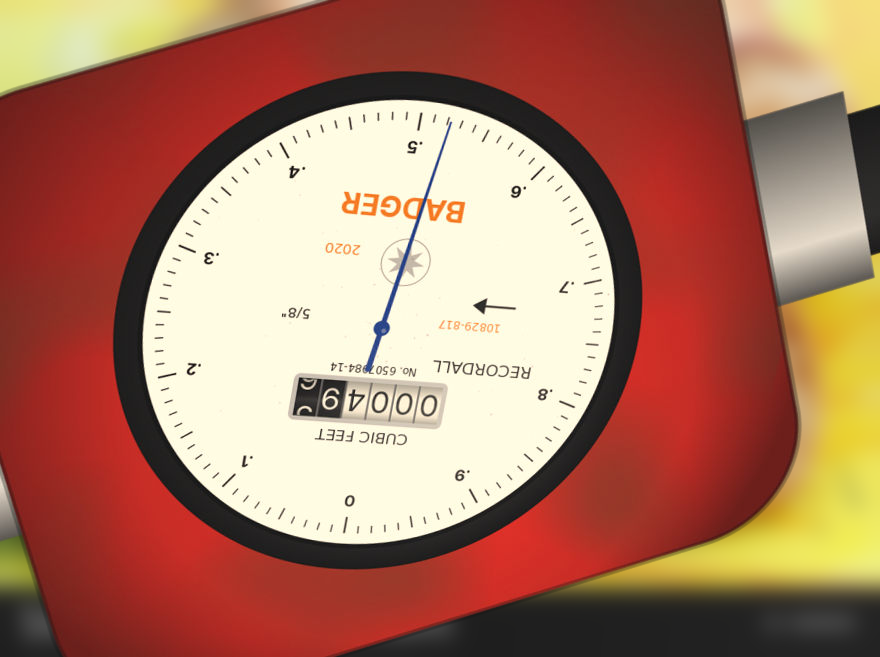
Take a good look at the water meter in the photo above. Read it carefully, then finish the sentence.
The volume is 495.52 ft³
